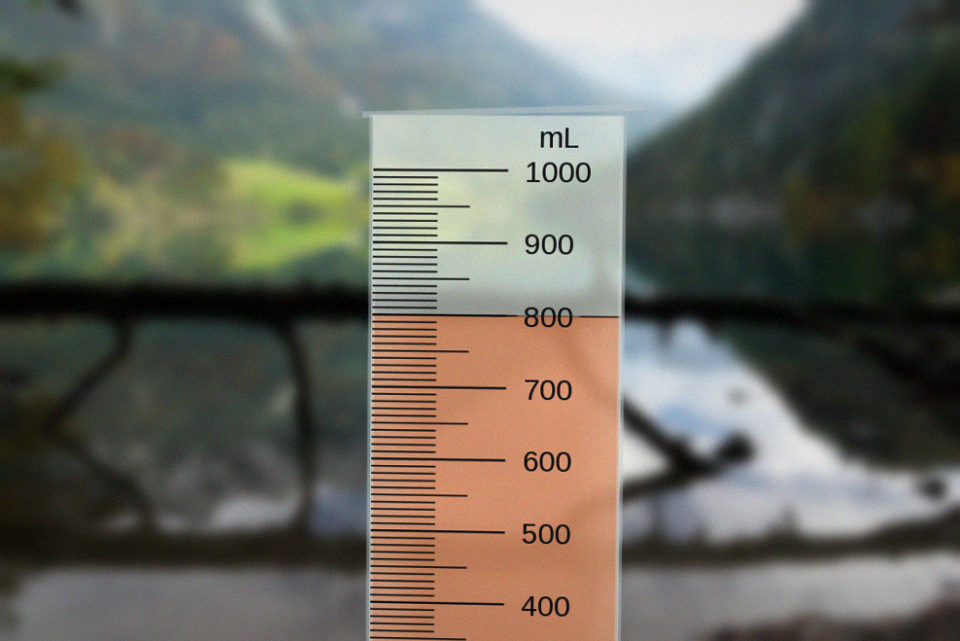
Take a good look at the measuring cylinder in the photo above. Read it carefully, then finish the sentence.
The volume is 800 mL
